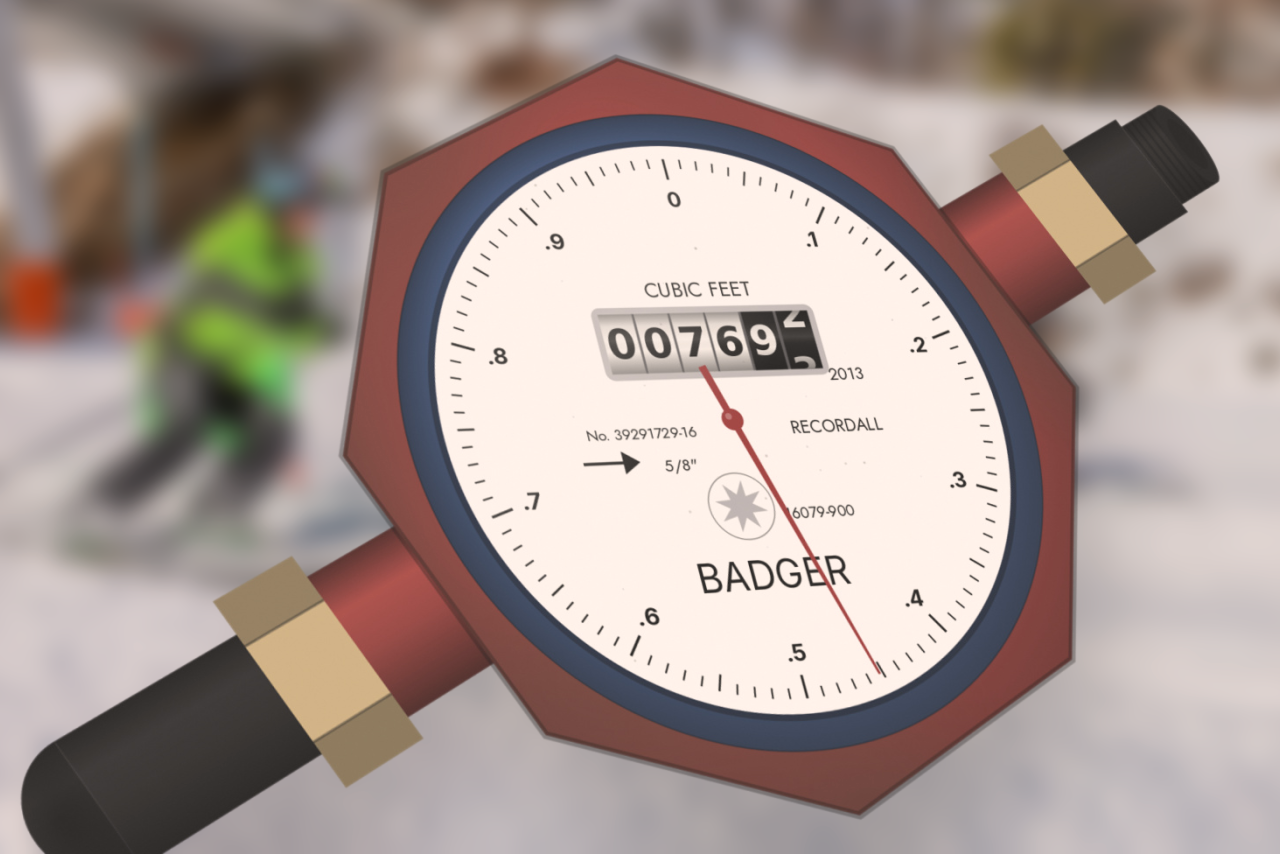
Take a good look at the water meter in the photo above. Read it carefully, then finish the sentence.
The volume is 7692.45 ft³
